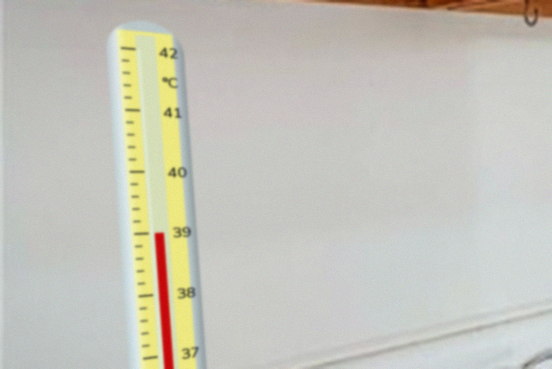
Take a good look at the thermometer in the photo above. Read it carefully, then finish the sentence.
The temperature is 39 °C
